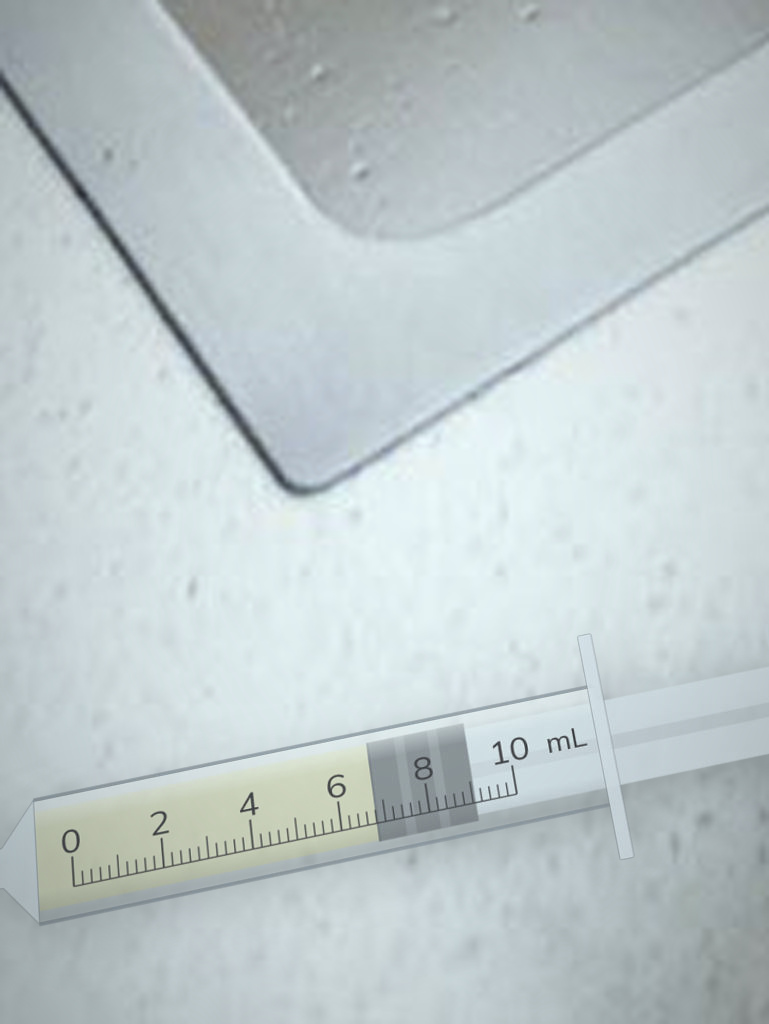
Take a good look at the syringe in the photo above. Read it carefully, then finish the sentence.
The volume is 6.8 mL
